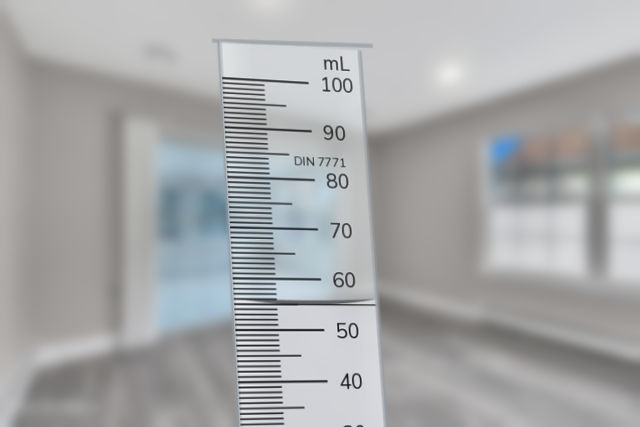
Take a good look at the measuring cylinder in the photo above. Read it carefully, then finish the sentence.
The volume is 55 mL
